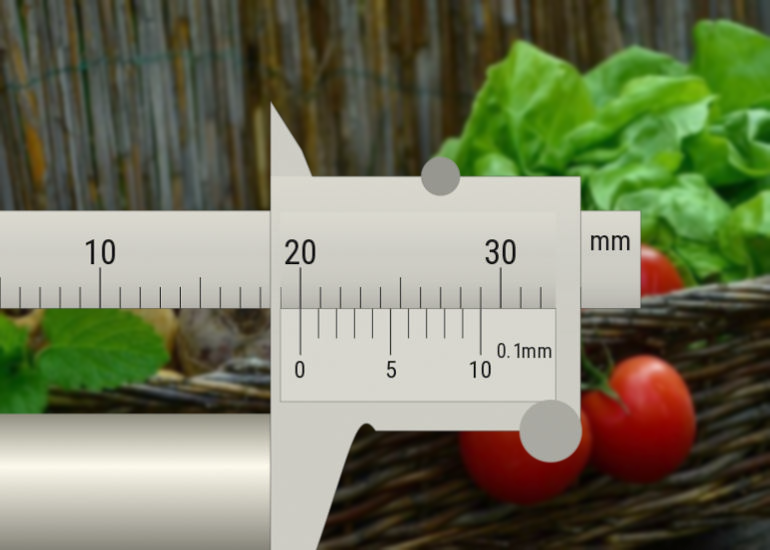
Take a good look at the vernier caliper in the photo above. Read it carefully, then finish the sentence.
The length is 20.0 mm
